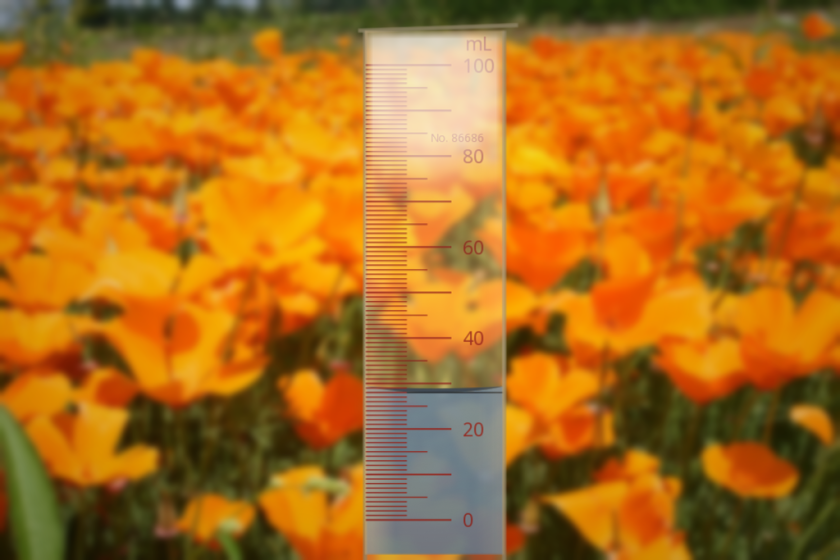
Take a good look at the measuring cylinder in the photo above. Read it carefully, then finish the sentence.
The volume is 28 mL
